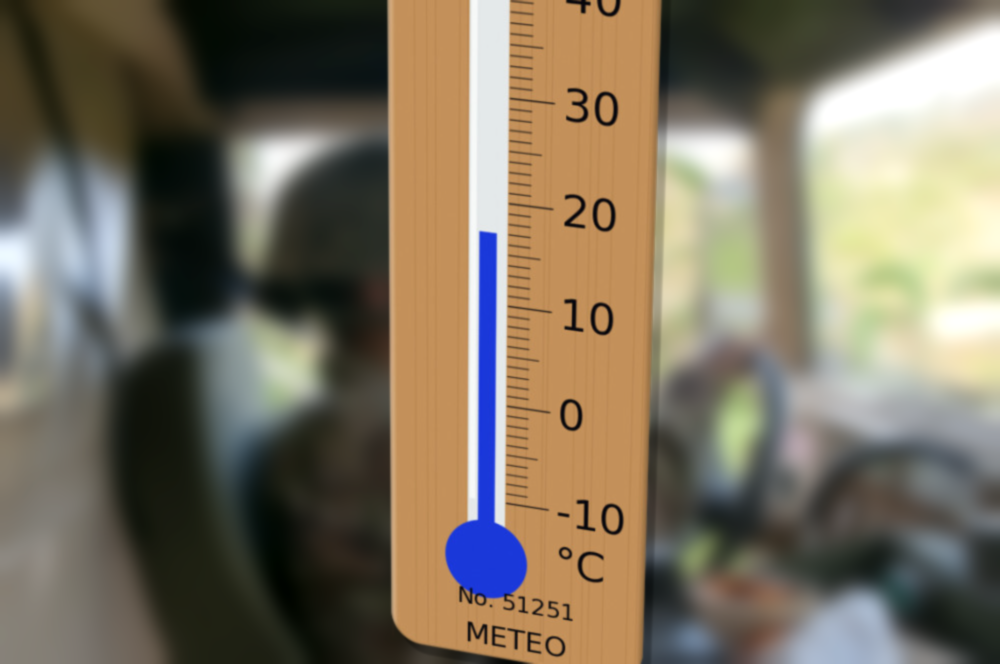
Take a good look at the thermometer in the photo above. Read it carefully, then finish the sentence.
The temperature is 17 °C
